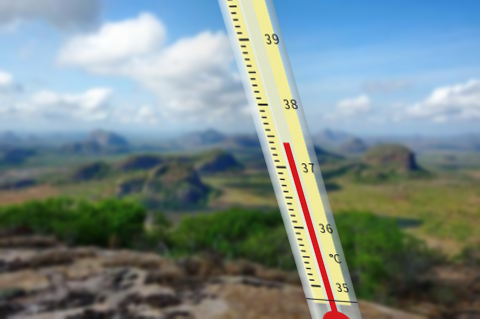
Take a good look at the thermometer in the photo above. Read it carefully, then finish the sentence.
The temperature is 37.4 °C
